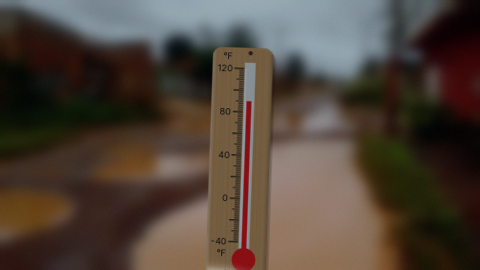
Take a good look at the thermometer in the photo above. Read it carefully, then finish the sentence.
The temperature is 90 °F
